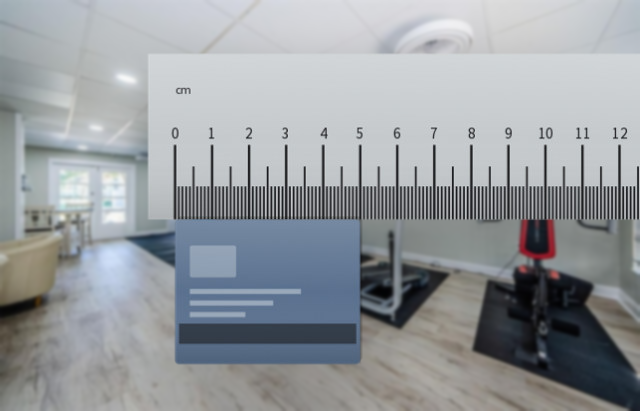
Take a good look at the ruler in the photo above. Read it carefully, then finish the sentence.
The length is 5 cm
